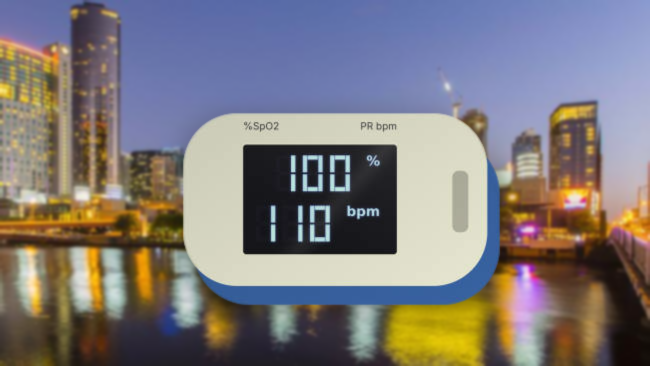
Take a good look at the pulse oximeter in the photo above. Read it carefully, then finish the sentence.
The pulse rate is 110 bpm
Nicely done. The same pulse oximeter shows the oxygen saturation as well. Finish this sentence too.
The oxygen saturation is 100 %
